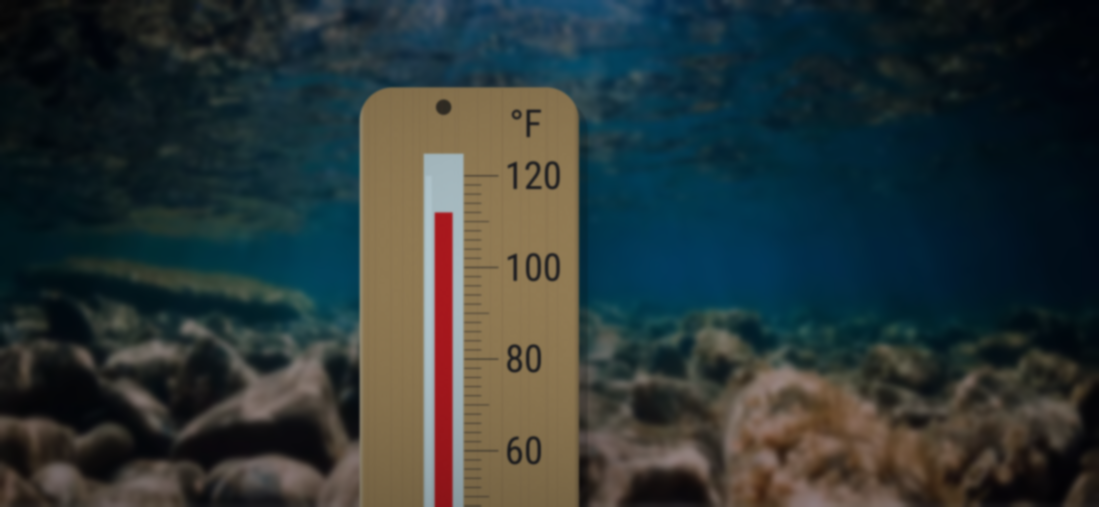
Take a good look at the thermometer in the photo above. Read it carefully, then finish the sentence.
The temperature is 112 °F
